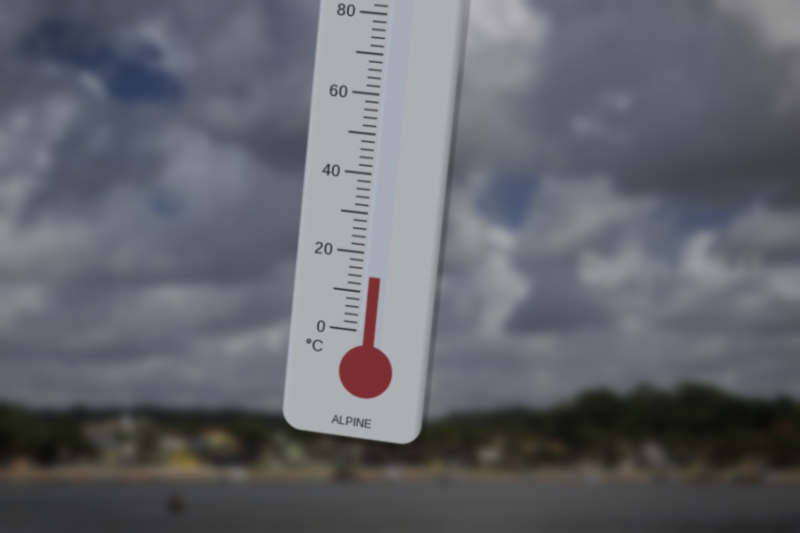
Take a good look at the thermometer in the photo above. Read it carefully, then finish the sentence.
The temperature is 14 °C
